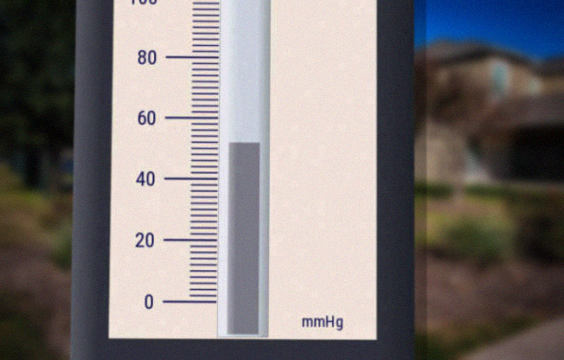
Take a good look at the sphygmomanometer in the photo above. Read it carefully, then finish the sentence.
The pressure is 52 mmHg
